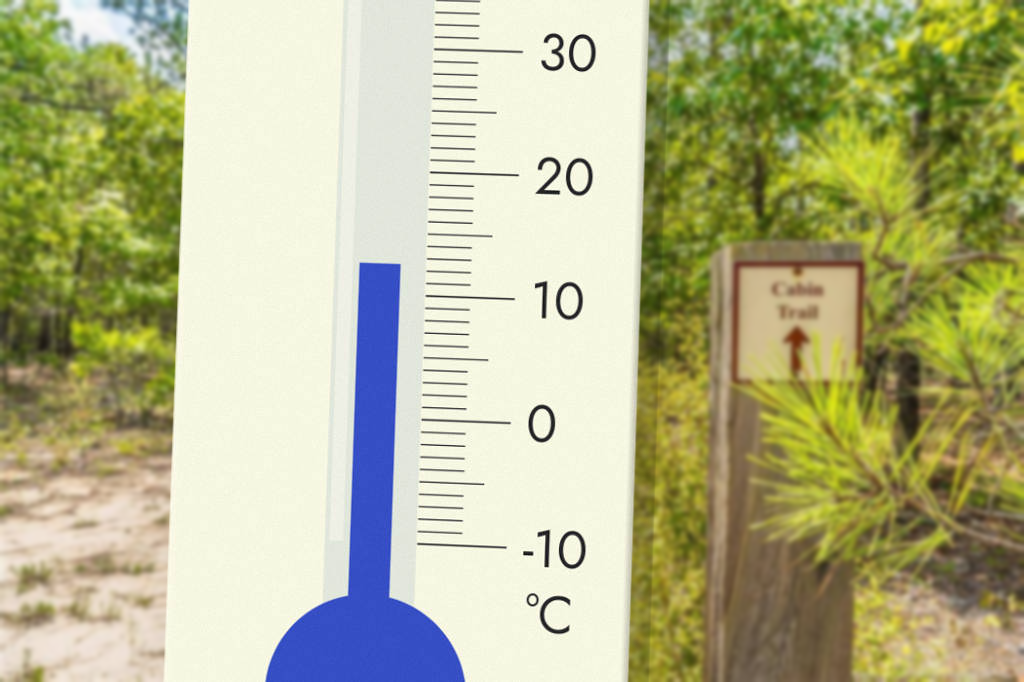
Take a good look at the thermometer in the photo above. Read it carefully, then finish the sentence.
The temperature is 12.5 °C
